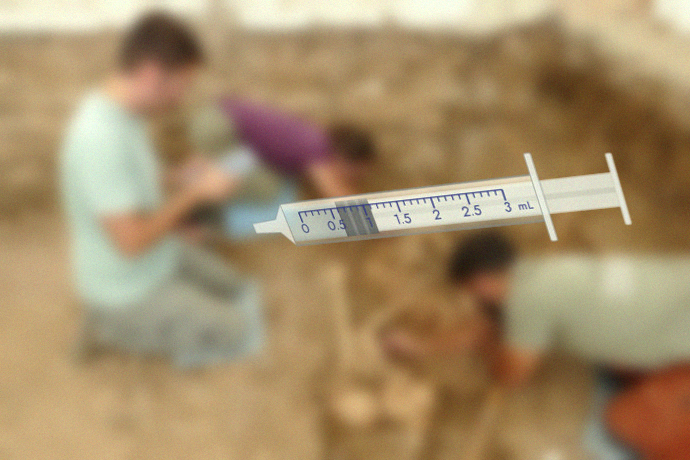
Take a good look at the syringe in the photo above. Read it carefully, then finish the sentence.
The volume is 0.6 mL
